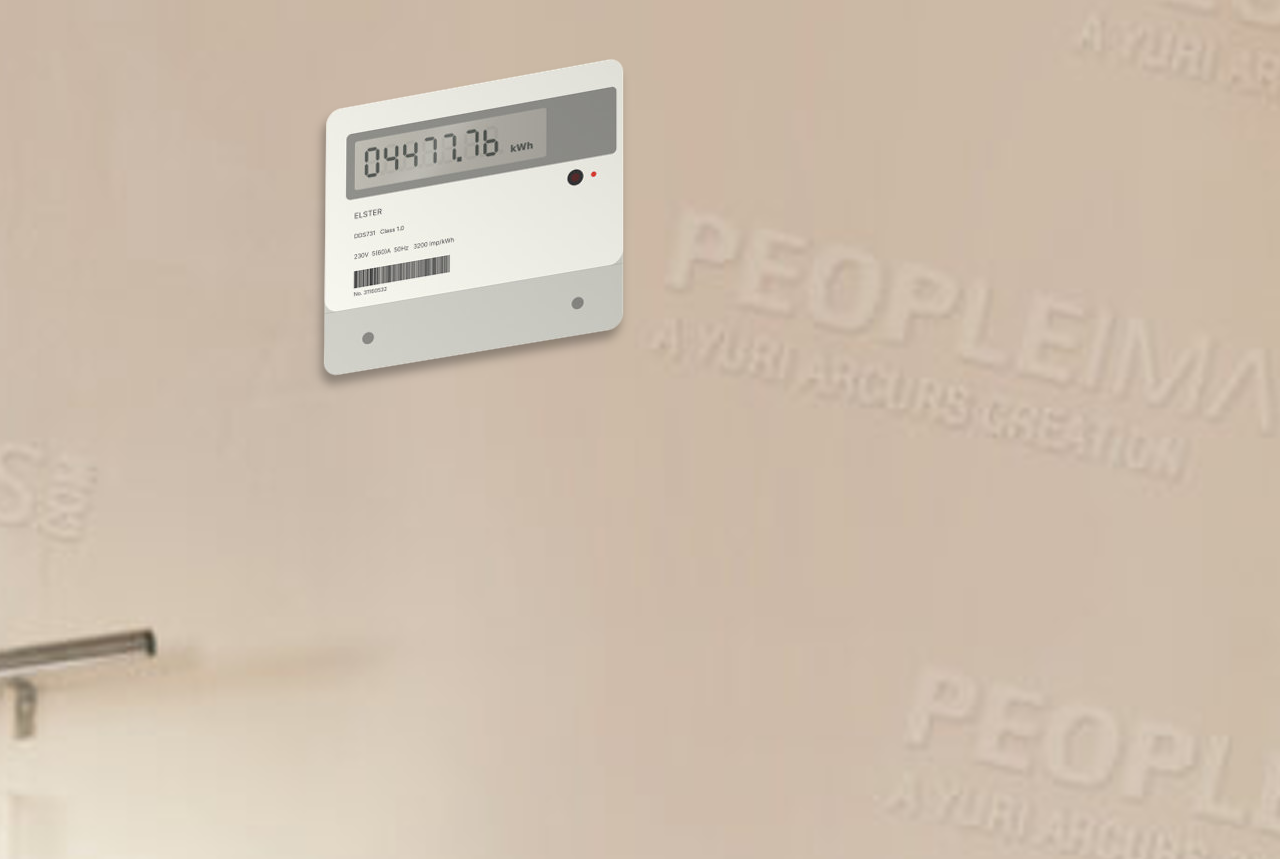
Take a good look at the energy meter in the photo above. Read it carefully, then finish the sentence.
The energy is 4477.76 kWh
